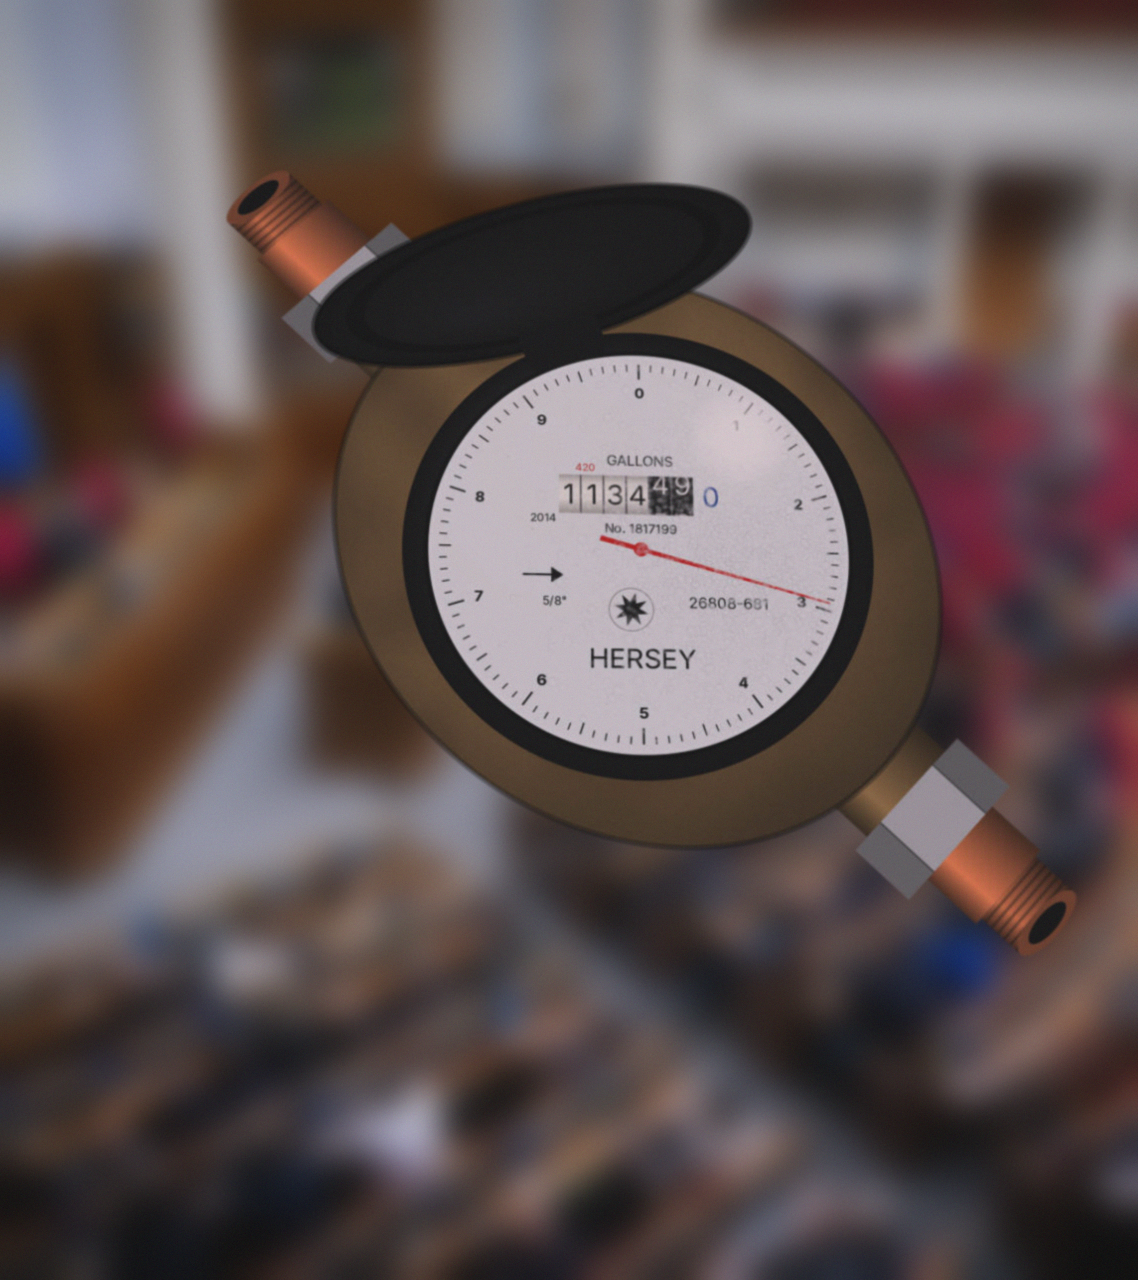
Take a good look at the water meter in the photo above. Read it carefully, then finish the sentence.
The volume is 1134492.9 gal
